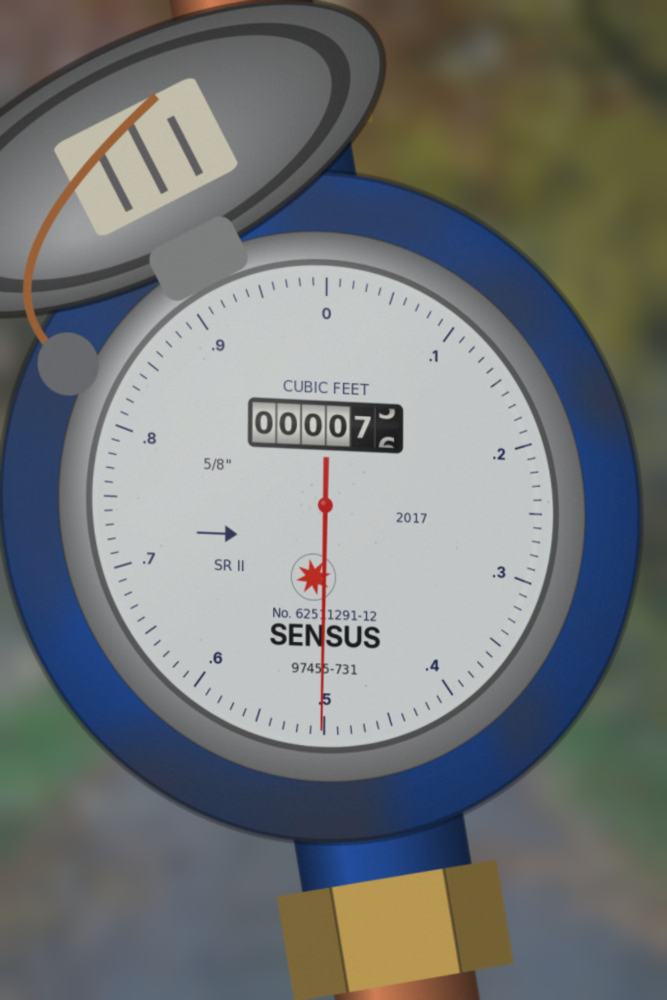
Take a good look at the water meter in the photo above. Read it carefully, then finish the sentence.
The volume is 75.50 ft³
